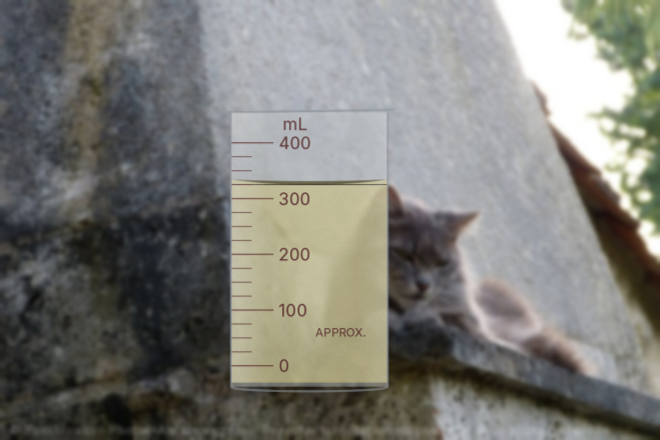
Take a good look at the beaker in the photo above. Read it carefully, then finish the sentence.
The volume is 325 mL
